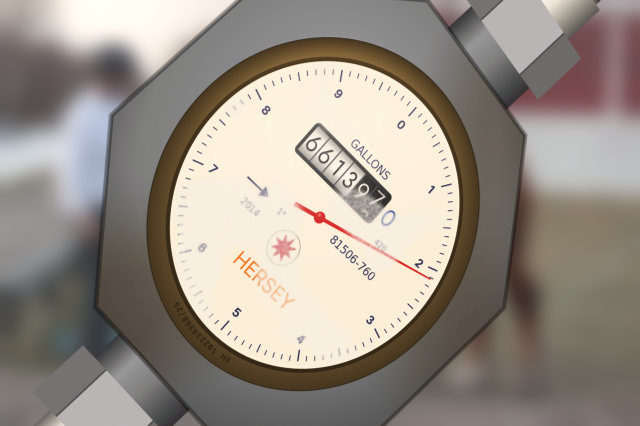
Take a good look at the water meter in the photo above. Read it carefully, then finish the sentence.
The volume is 6613972.1 gal
